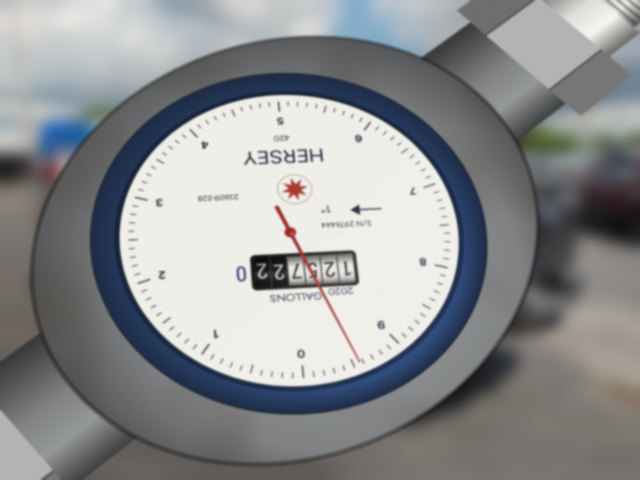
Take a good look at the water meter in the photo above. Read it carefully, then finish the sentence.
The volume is 1257219.4 gal
